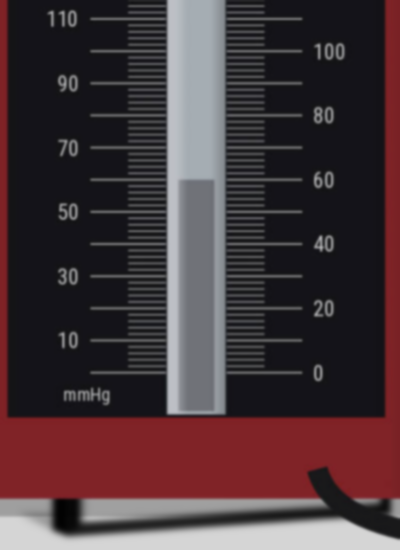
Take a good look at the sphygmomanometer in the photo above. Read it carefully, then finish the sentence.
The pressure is 60 mmHg
